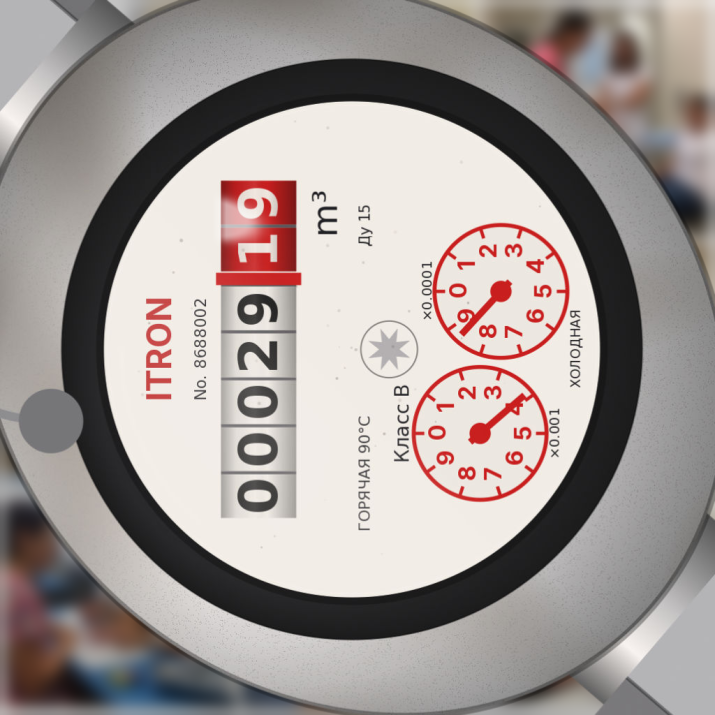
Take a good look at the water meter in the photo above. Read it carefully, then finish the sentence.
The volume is 29.1938 m³
